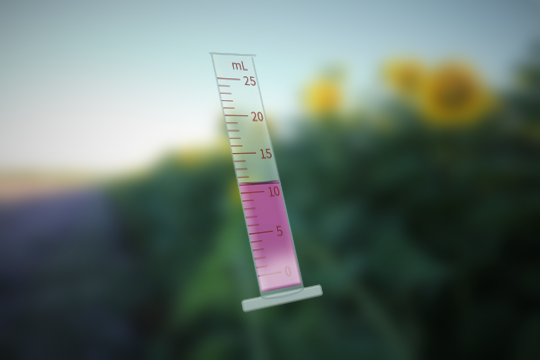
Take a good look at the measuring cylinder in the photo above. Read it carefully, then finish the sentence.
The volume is 11 mL
